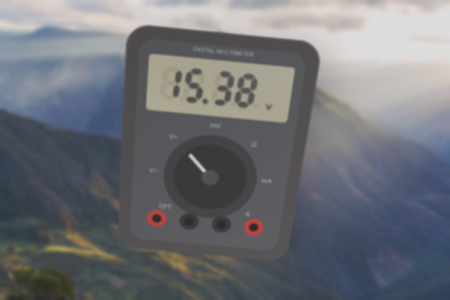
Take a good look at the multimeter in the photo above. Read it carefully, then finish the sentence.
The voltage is 15.38 V
